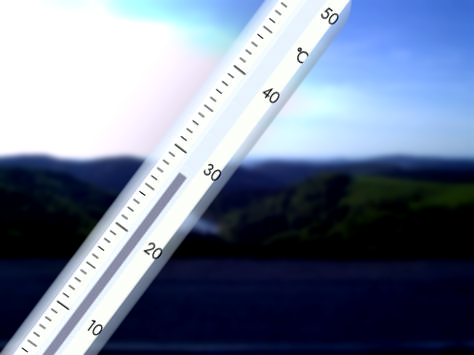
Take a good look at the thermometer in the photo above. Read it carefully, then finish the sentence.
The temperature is 28 °C
